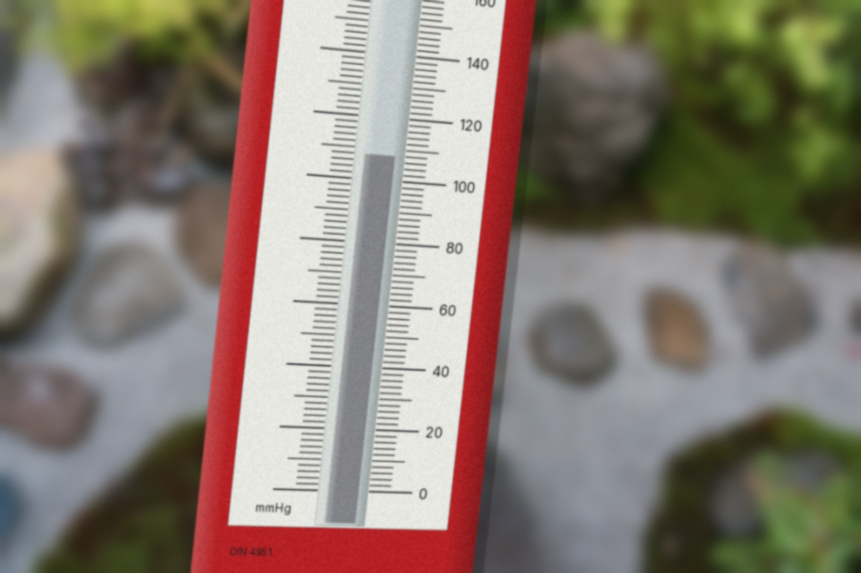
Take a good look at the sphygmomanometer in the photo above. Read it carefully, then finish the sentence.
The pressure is 108 mmHg
